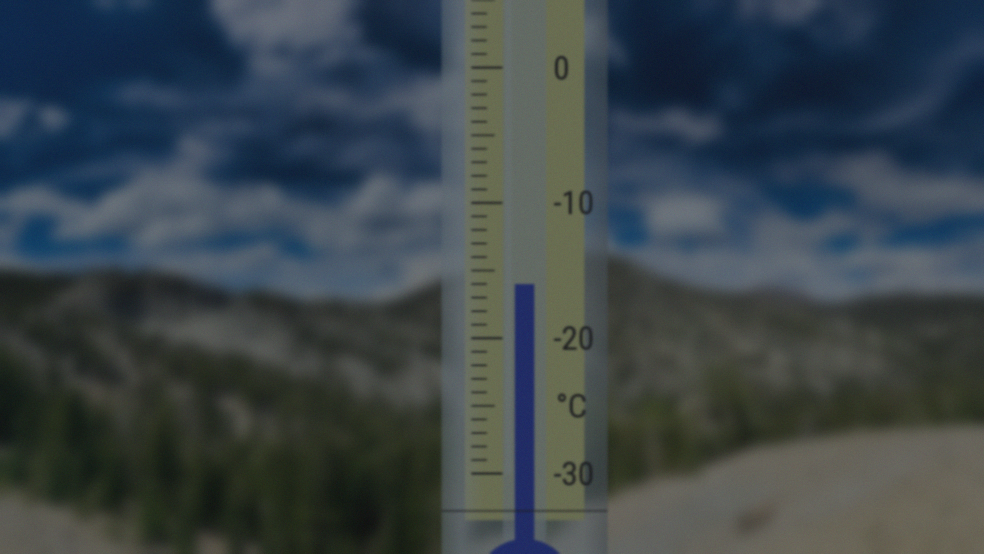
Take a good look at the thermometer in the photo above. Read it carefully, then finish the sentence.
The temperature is -16 °C
